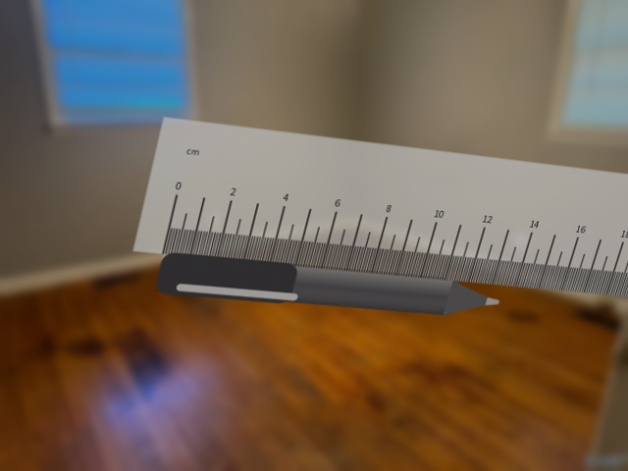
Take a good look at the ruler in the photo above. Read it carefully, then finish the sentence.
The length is 13.5 cm
